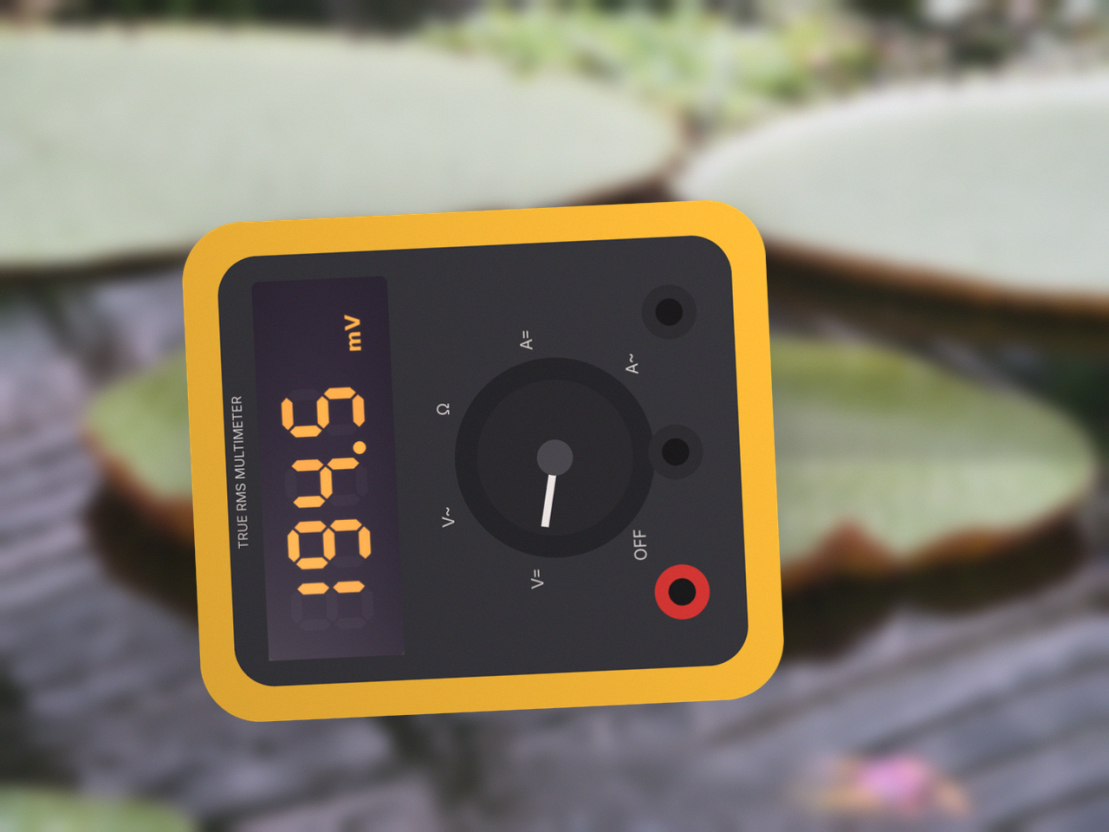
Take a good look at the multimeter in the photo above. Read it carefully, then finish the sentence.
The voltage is 194.5 mV
